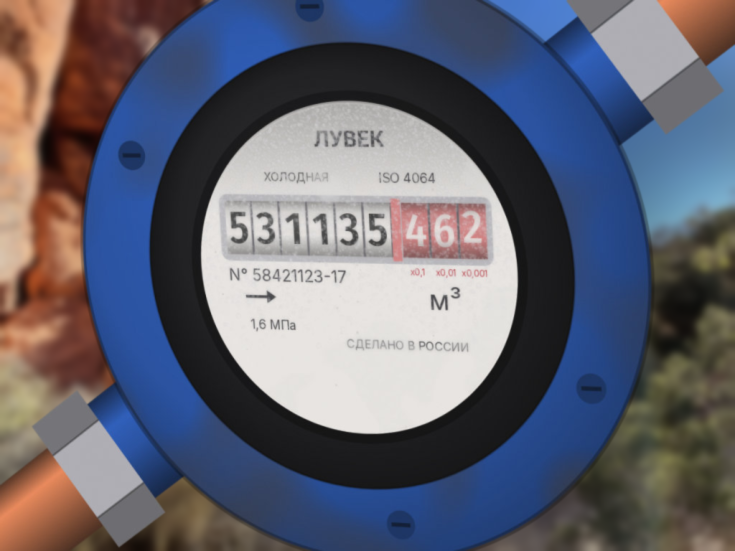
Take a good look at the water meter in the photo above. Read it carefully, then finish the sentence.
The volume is 531135.462 m³
